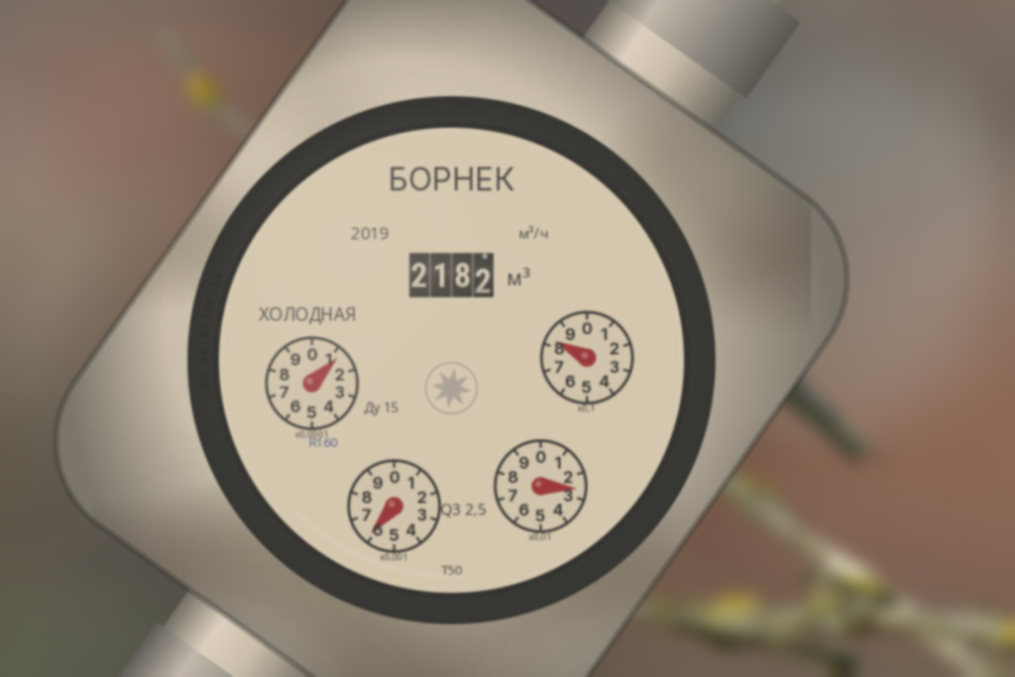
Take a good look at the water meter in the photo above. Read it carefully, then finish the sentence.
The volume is 2181.8261 m³
